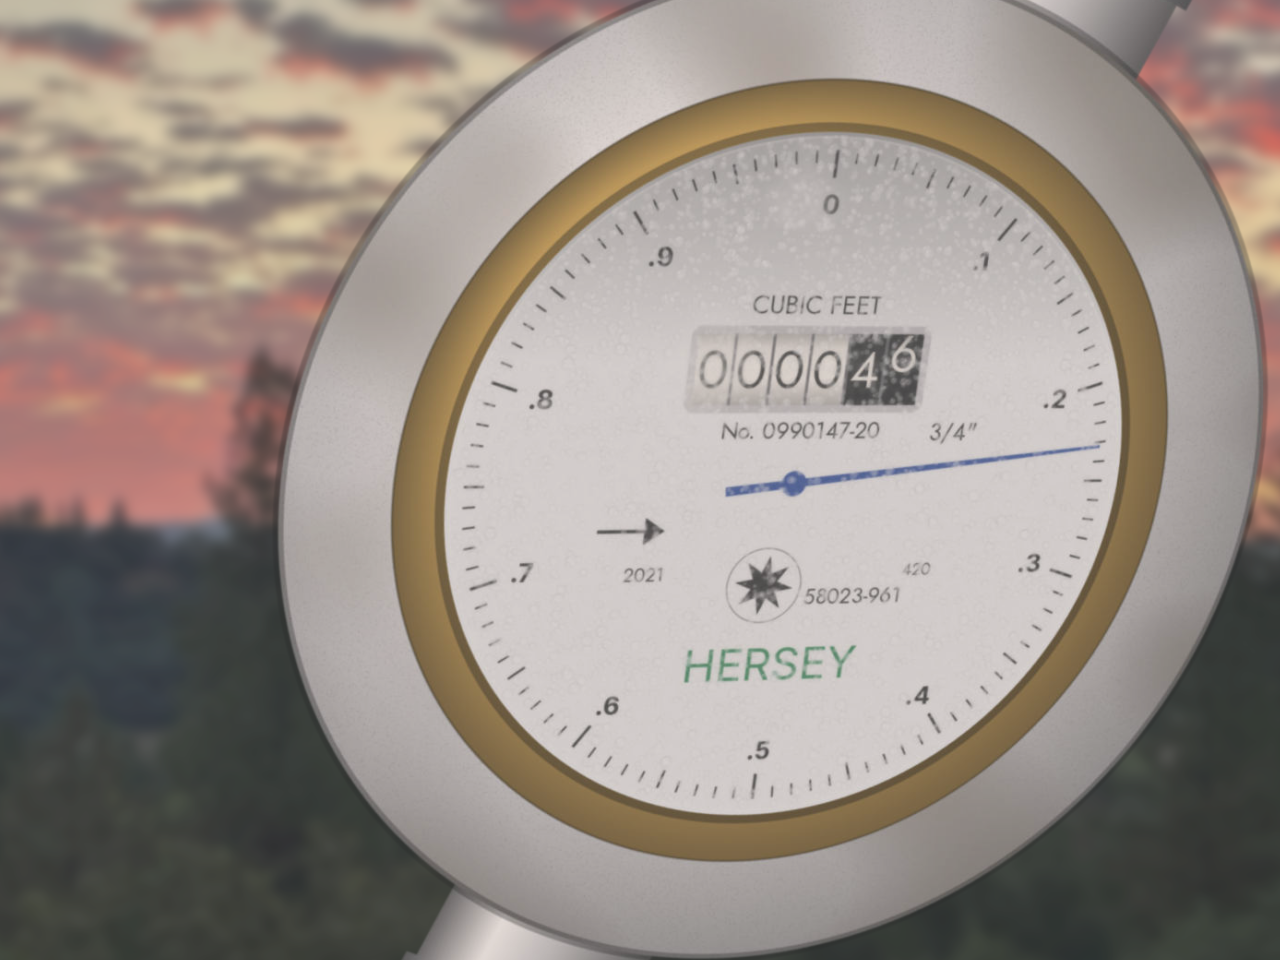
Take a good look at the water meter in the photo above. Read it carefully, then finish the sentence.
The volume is 46.23 ft³
